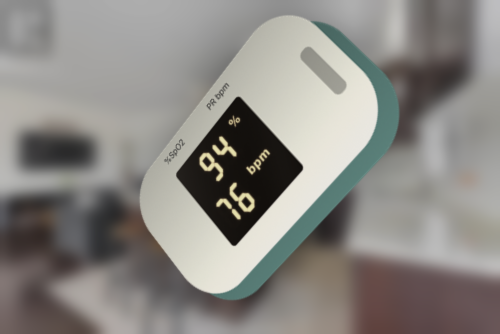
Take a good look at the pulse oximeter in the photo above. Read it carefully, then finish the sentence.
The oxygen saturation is 94 %
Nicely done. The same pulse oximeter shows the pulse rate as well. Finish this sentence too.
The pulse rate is 76 bpm
